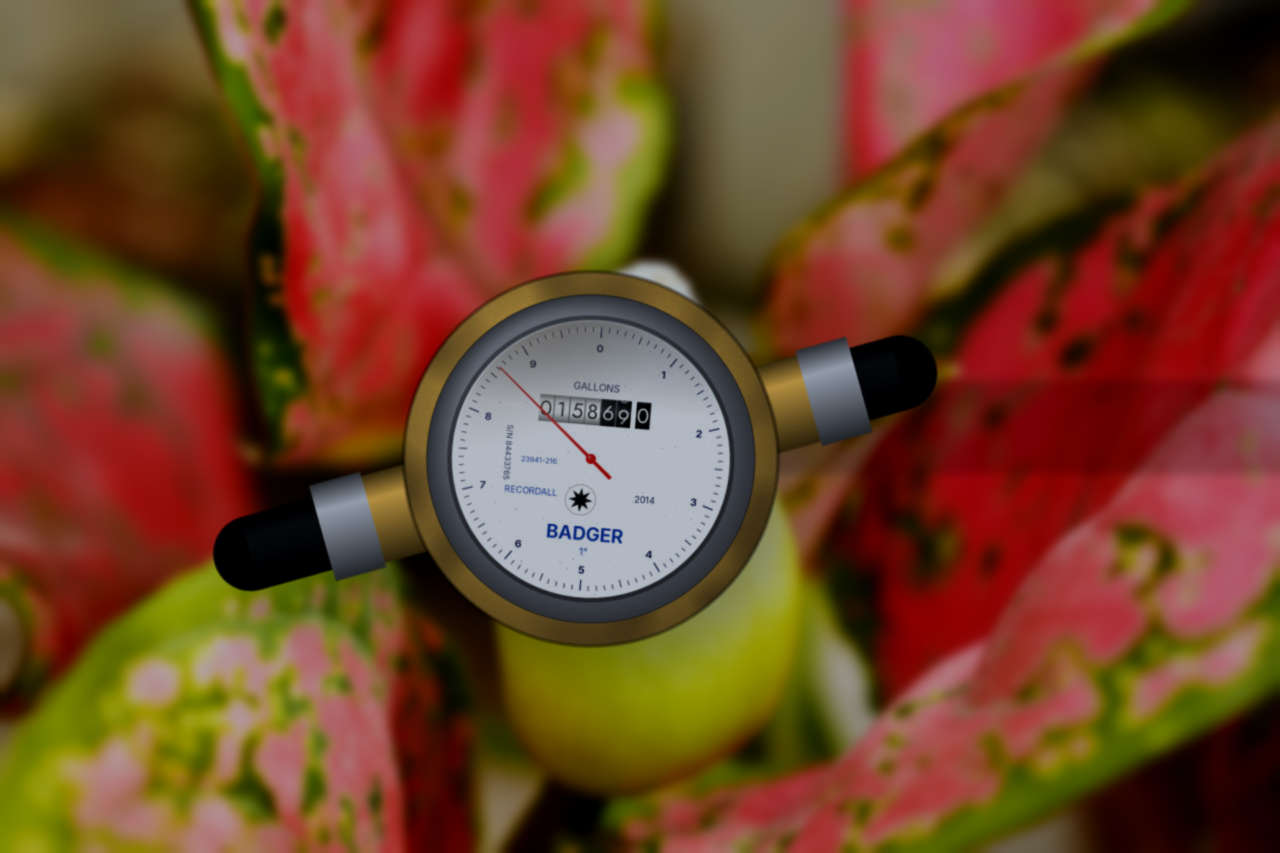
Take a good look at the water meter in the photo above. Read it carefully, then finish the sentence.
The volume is 158688.6 gal
